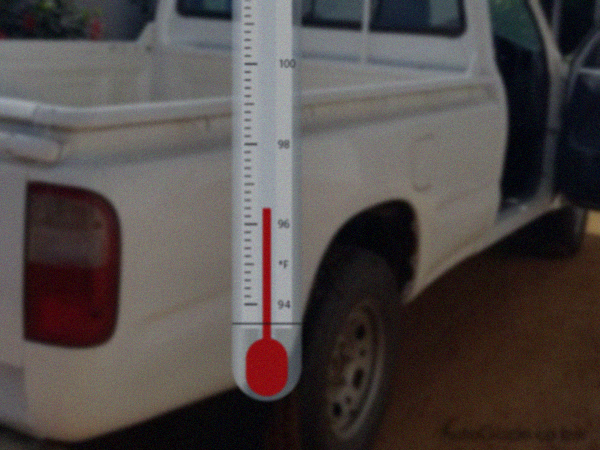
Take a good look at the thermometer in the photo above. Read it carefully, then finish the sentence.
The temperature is 96.4 °F
